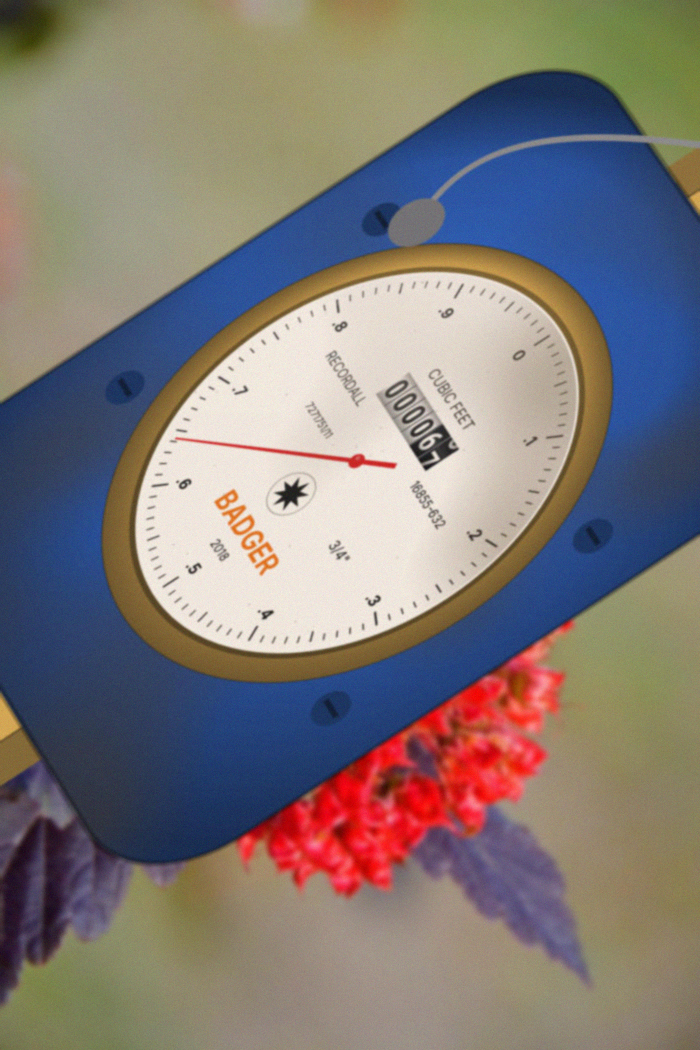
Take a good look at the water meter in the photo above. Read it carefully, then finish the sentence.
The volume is 66.64 ft³
